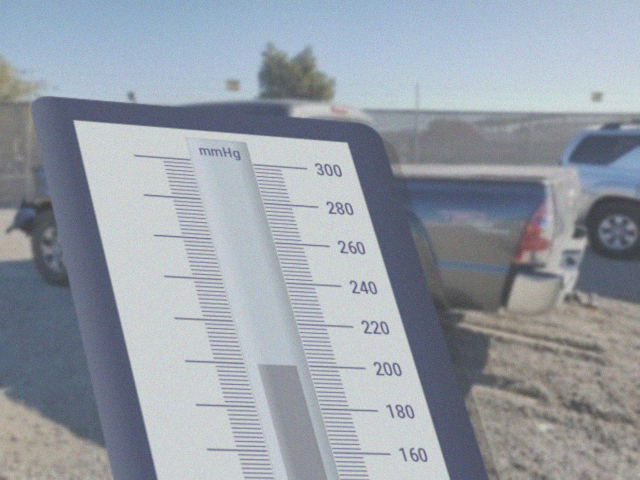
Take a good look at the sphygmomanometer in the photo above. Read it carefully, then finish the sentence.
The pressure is 200 mmHg
